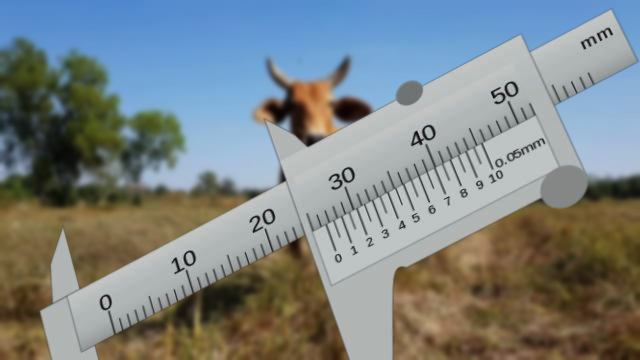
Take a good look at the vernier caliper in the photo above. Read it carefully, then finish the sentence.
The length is 26.6 mm
